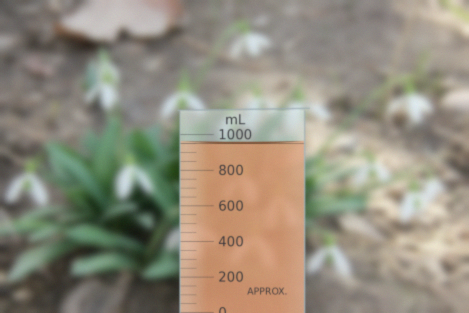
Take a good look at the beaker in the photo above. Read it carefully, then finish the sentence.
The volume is 950 mL
